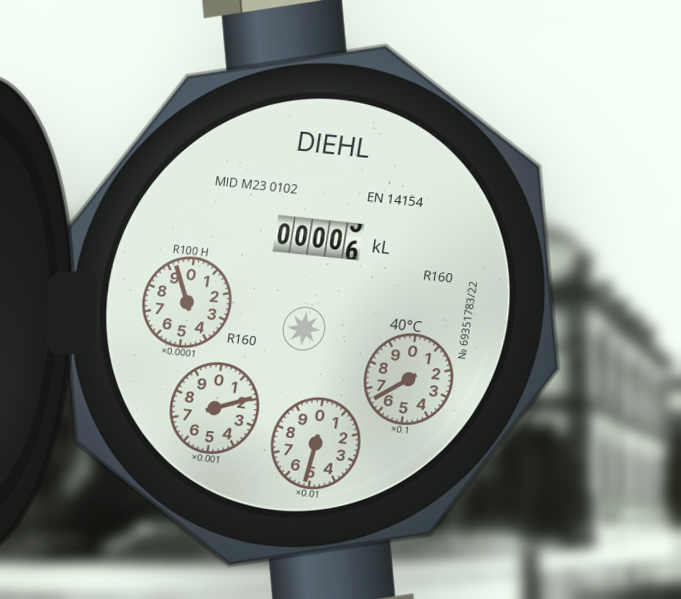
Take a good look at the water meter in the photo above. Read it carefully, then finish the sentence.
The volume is 5.6519 kL
